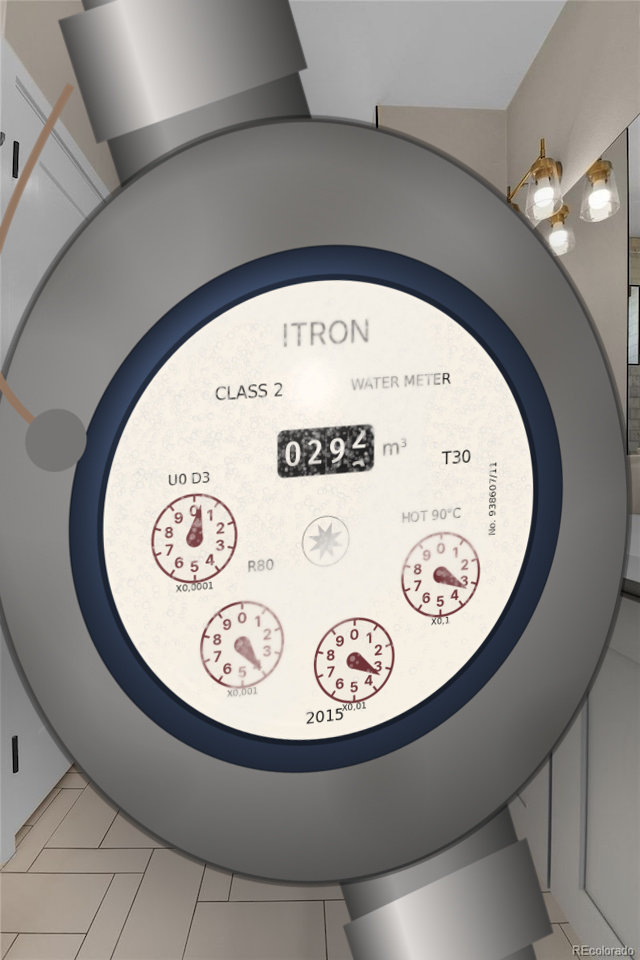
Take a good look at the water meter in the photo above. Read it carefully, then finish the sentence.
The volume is 292.3340 m³
